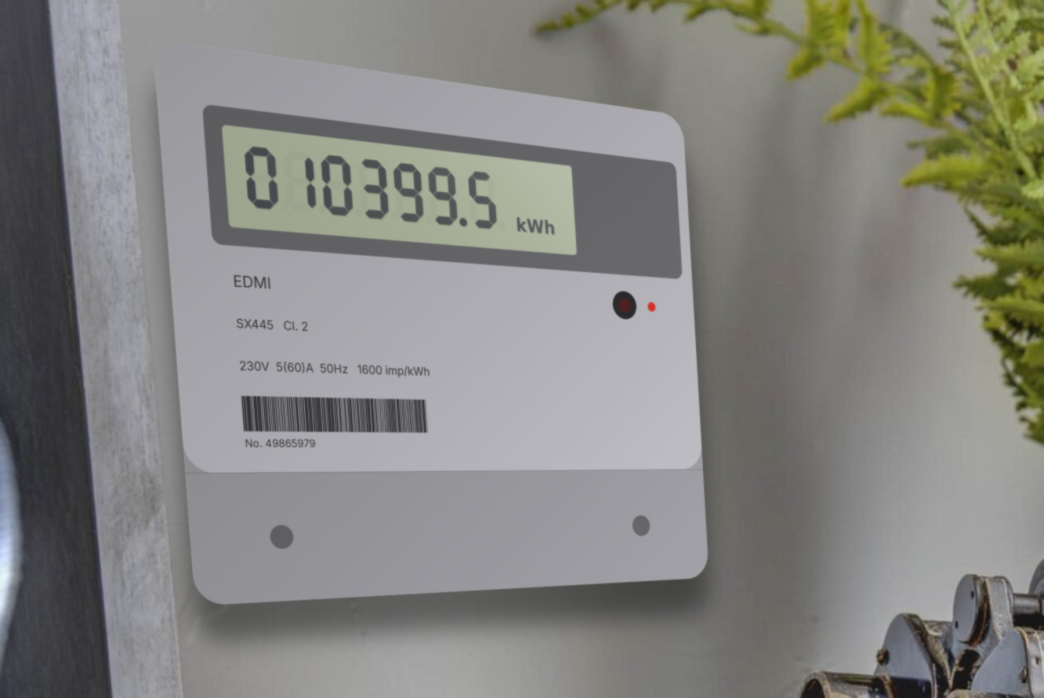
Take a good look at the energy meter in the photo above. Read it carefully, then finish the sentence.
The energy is 10399.5 kWh
